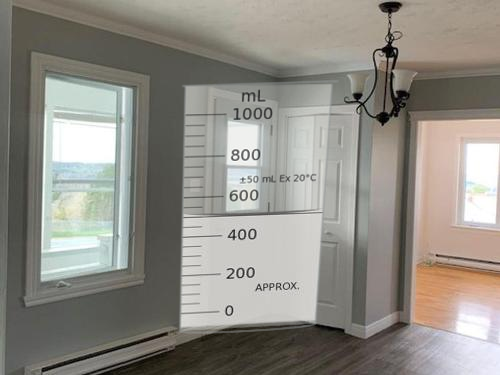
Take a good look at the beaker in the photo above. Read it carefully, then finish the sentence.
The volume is 500 mL
